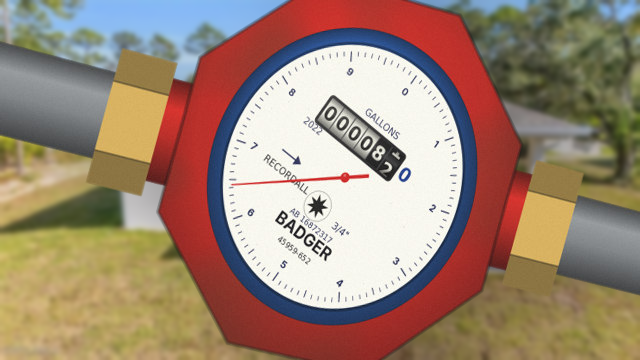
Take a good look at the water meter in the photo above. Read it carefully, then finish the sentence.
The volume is 816.4 gal
